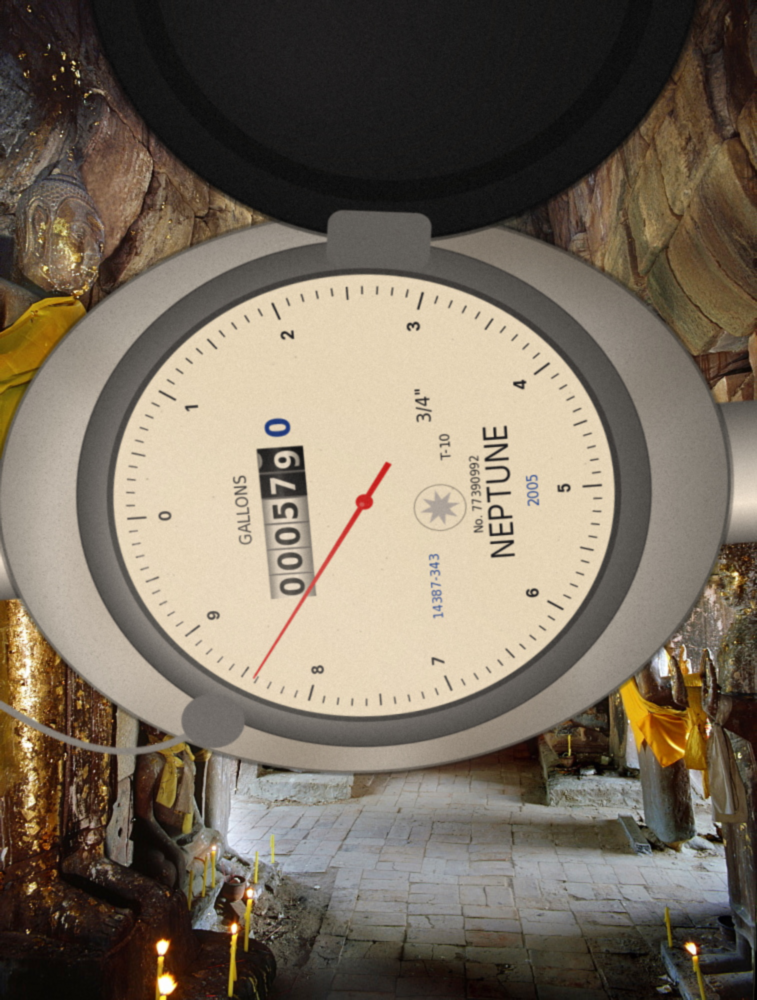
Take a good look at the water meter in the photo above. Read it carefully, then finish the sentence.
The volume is 5788.4 gal
